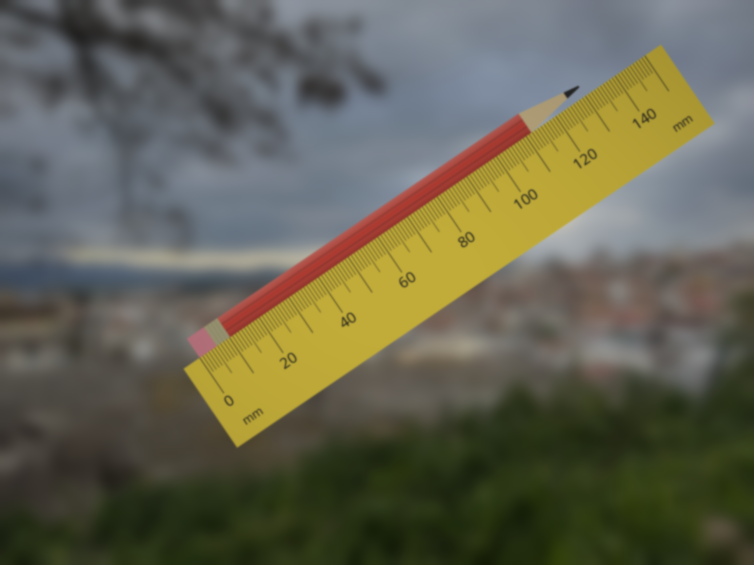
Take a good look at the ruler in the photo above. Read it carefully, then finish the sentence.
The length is 130 mm
